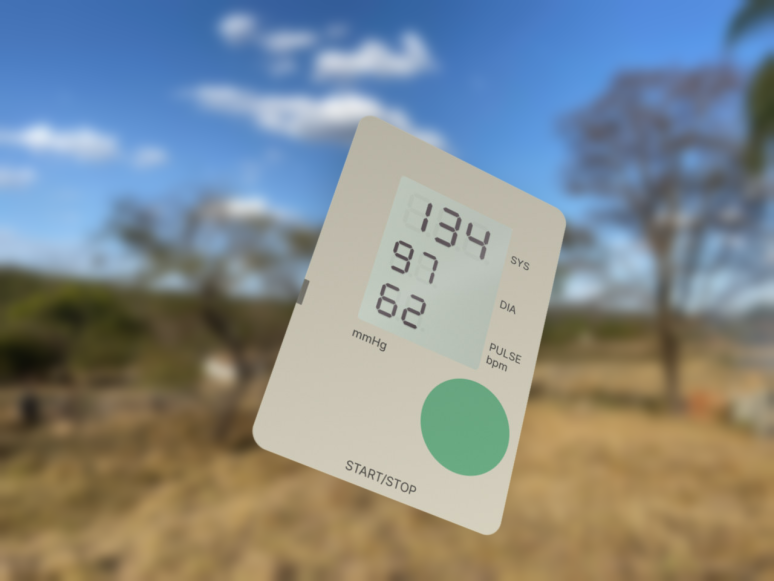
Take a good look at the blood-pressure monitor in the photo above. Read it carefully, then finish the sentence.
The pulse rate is 62 bpm
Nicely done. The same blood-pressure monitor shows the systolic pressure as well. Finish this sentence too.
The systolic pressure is 134 mmHg
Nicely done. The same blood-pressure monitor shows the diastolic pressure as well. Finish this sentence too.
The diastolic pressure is 97 mmHg
